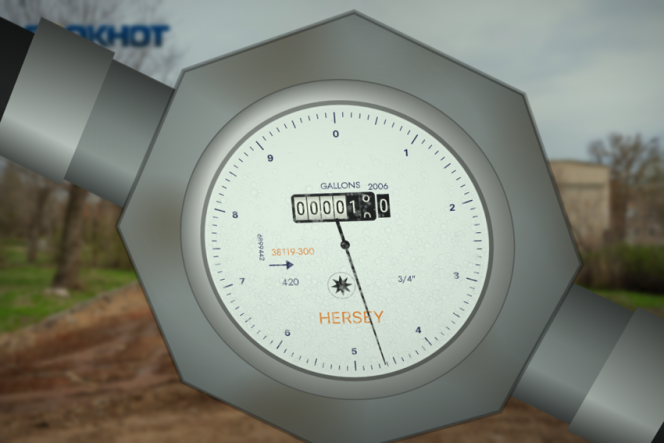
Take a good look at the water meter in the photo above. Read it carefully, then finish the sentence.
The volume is 184.6 gal
